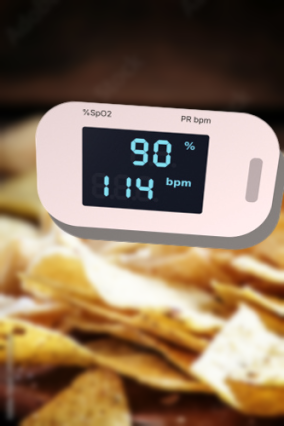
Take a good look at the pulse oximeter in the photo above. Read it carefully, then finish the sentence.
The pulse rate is 114 bpm
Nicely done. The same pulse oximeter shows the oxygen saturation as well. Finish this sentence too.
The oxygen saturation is 90 %
